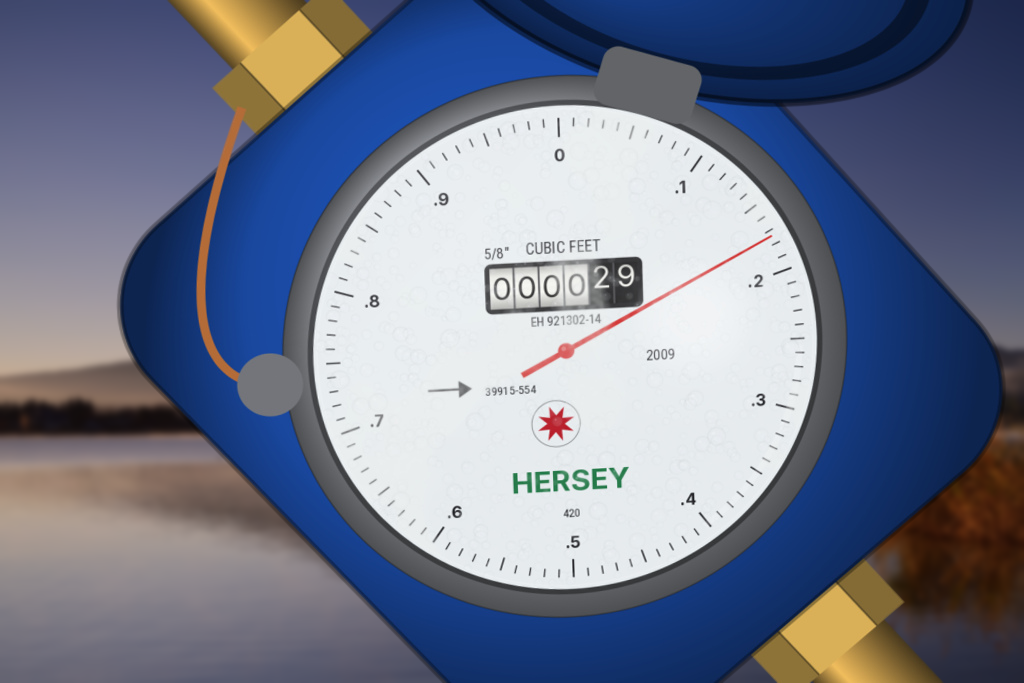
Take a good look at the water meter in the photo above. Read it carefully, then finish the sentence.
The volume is 29.17 ft³
